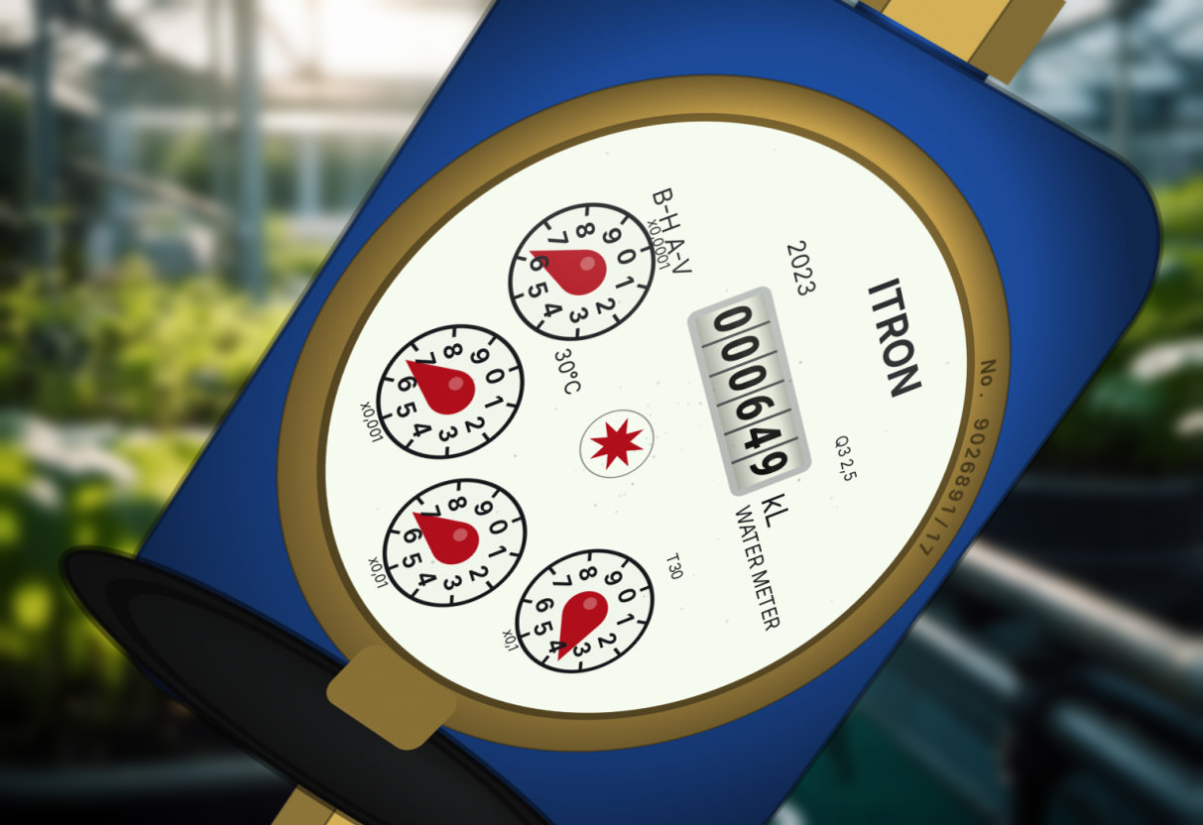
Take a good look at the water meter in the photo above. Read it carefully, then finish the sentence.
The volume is 649.3666 kL
